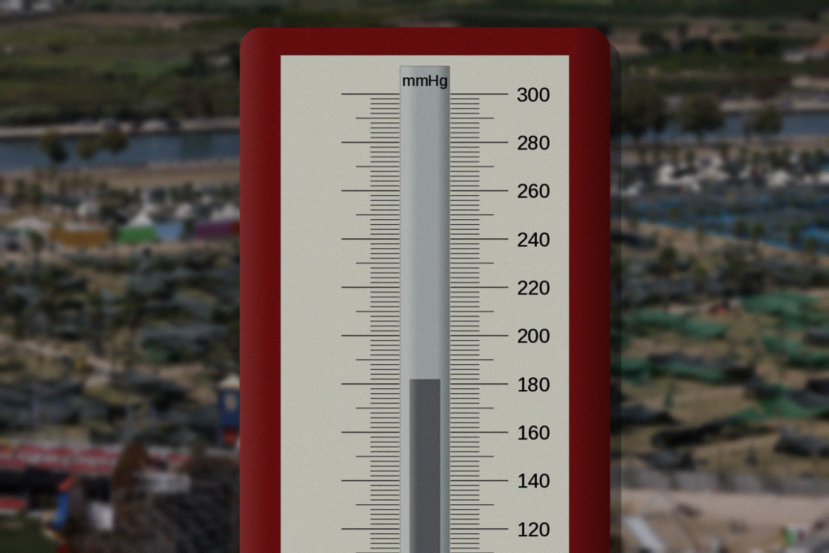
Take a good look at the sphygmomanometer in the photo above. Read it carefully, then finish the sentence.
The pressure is 182 mmHg
